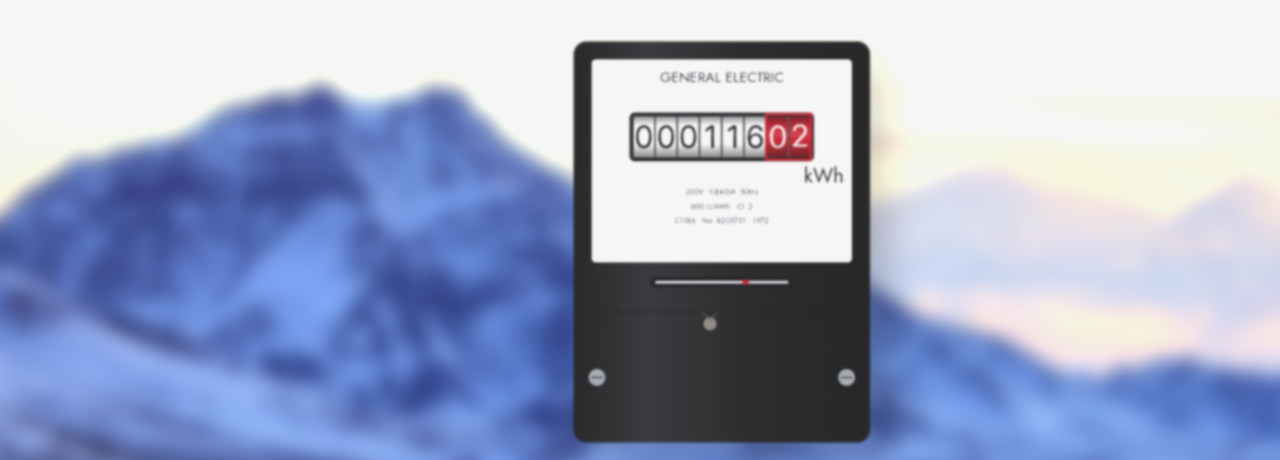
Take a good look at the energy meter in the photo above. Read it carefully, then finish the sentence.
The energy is 116.02 kWh
